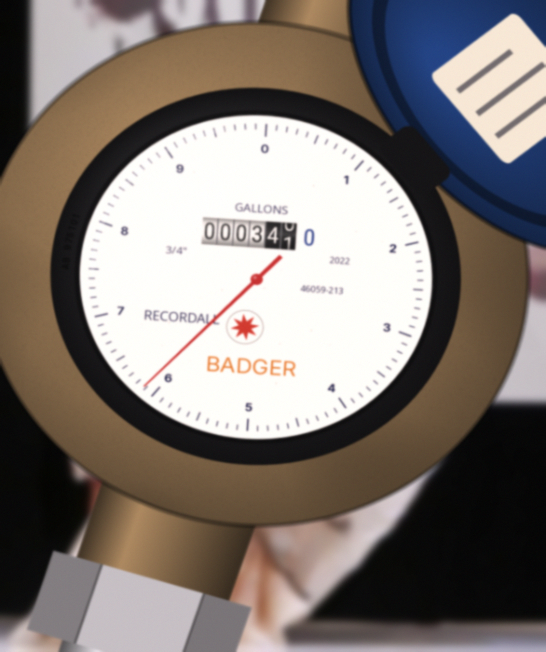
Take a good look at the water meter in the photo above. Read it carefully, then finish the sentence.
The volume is 3406.1 gal
